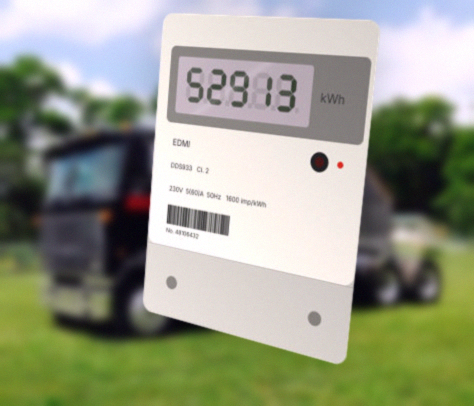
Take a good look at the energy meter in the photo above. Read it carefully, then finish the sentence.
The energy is 52913 kWh
